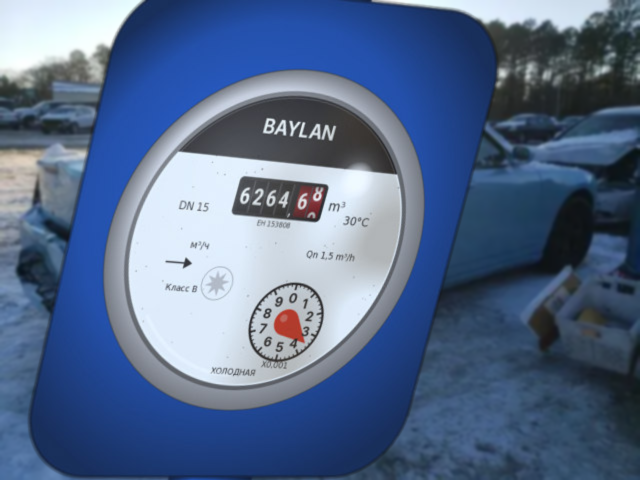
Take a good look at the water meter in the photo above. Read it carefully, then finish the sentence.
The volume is 6264.683 m³
